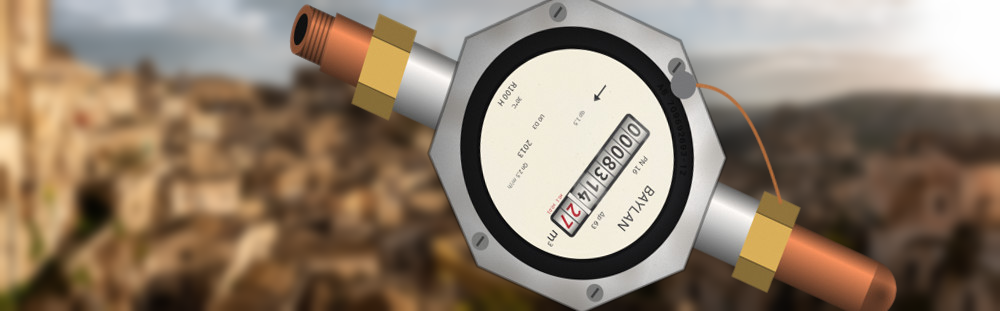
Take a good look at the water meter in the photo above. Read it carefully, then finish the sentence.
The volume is 8314.27 m³
